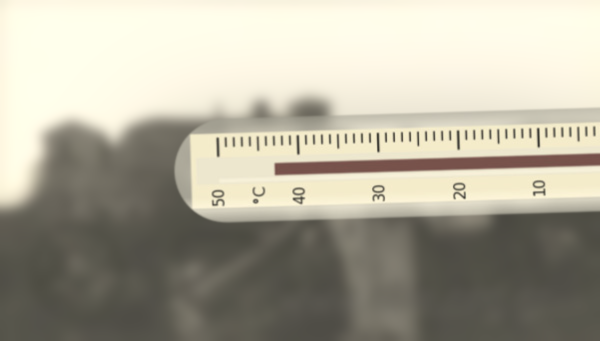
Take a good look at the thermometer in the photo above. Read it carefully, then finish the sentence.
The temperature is 43 °C
